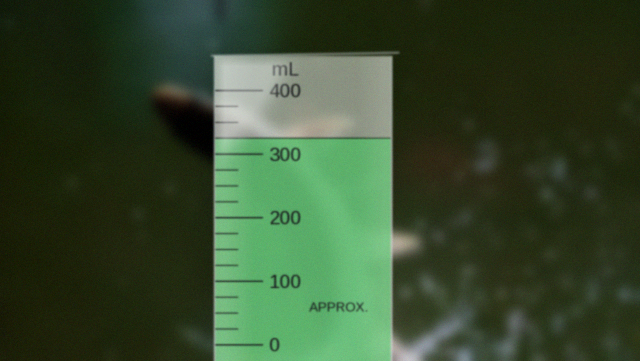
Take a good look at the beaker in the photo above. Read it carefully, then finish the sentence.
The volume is 325 mL
